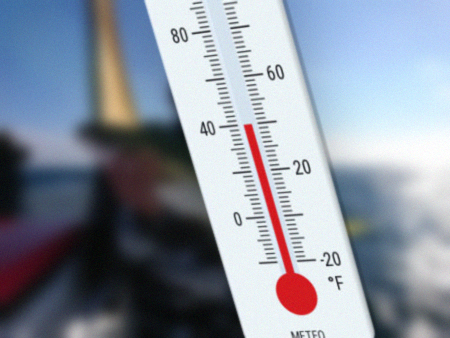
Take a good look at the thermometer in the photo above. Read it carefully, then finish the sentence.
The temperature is 40 °F
